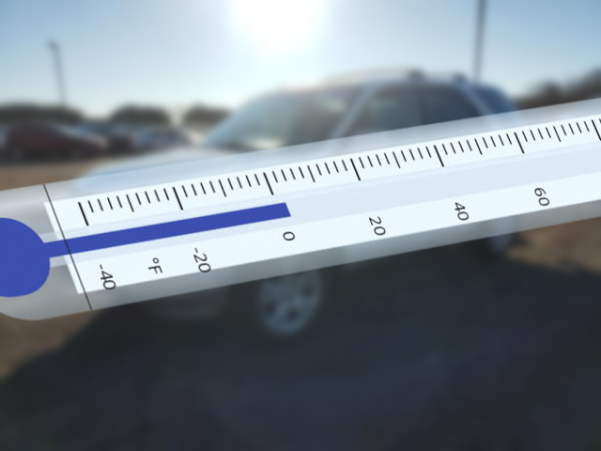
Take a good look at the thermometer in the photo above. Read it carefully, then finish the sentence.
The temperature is 2 °F
